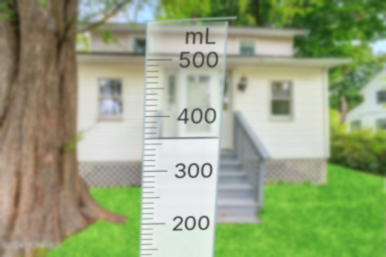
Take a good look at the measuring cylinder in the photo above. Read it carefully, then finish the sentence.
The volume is 360 mL
